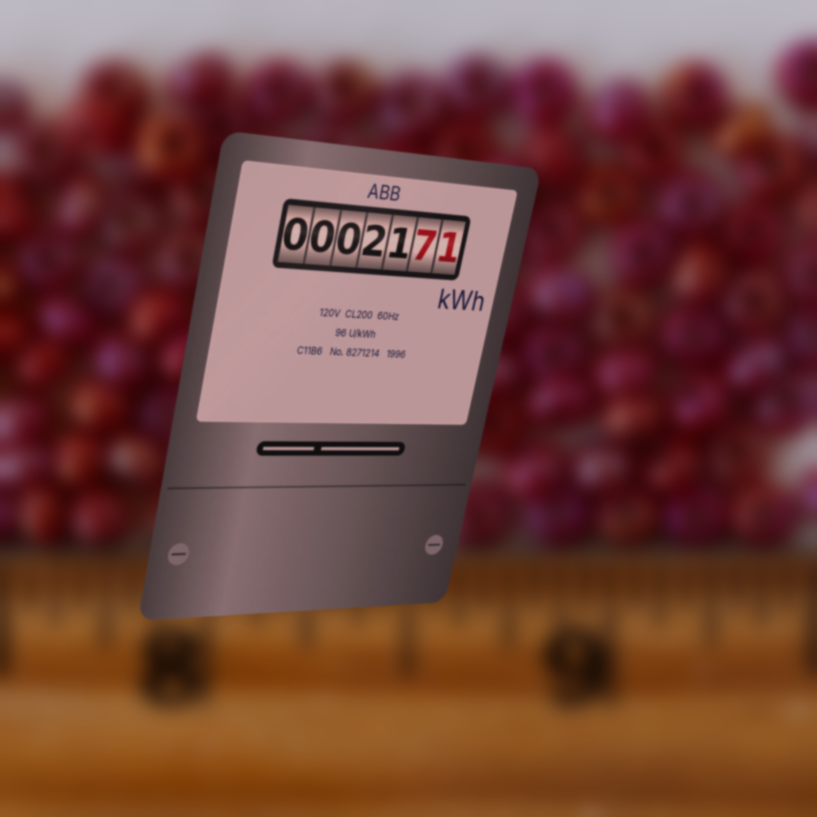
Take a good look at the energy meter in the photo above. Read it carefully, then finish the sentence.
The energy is 21.71 kWh
